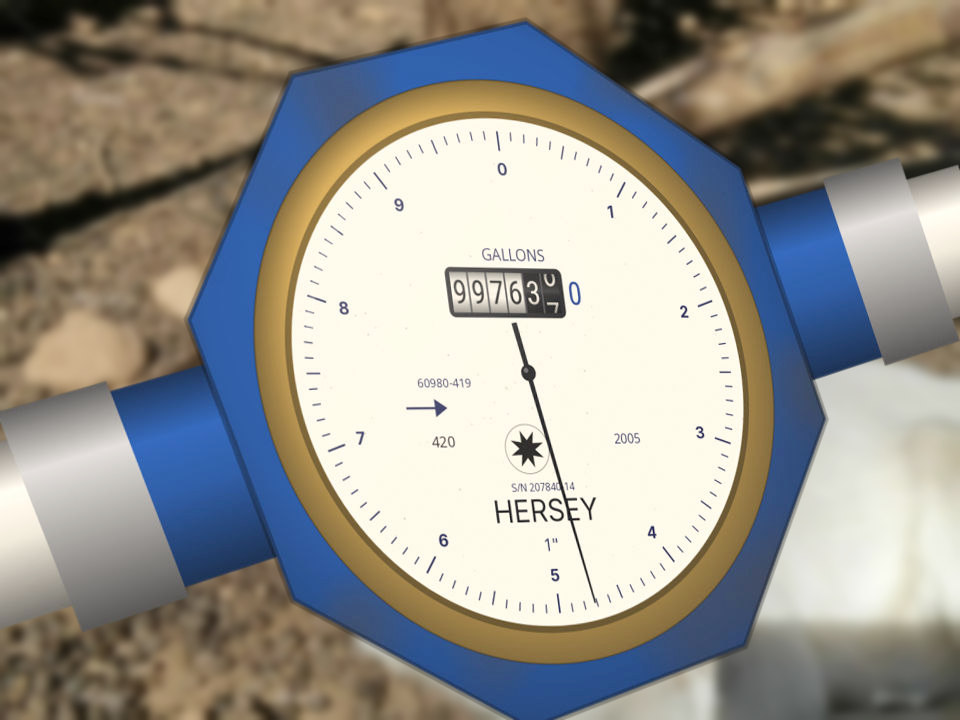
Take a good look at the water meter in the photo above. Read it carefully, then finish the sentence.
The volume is 9976364.7 gal
